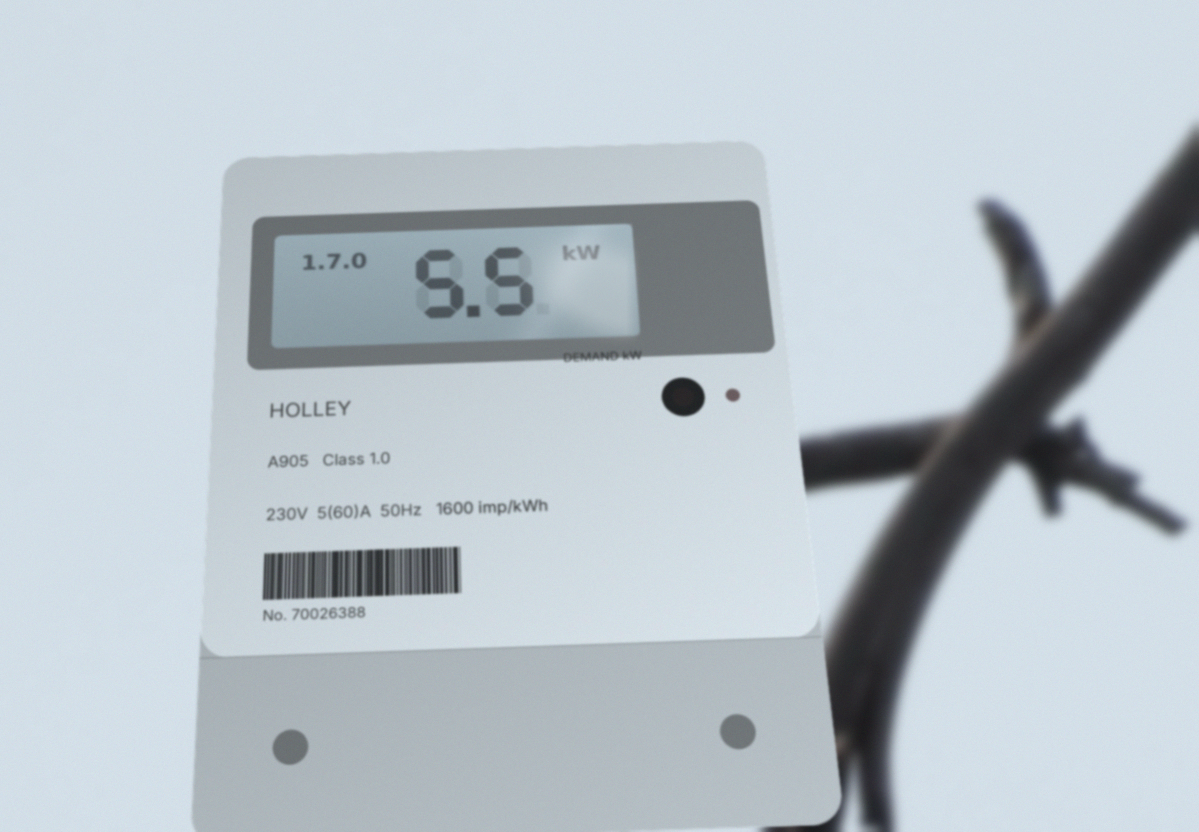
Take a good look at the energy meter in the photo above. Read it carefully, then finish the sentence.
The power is 5.5 kW
